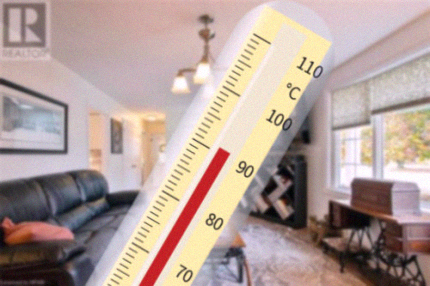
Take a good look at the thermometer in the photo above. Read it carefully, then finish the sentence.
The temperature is 91 °C
